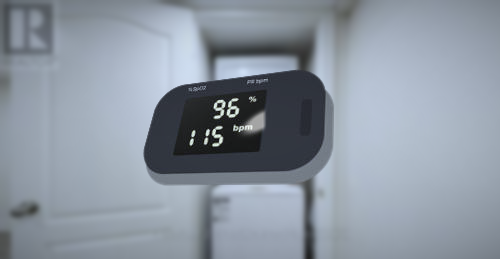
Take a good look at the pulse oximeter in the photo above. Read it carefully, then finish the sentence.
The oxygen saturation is 96 %
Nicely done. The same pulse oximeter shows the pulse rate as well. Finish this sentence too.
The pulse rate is 115 bpm
